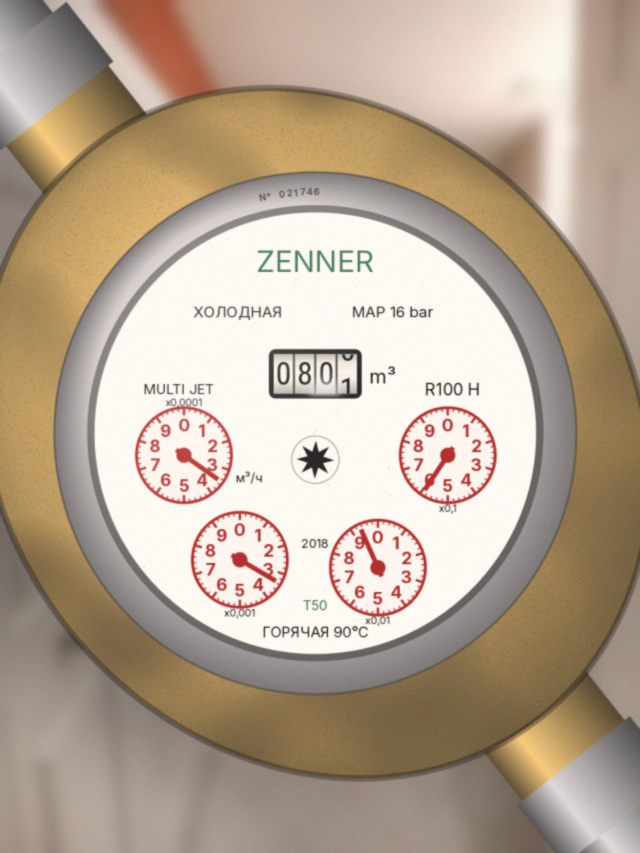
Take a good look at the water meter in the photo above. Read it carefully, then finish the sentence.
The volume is 800.5933 m³
